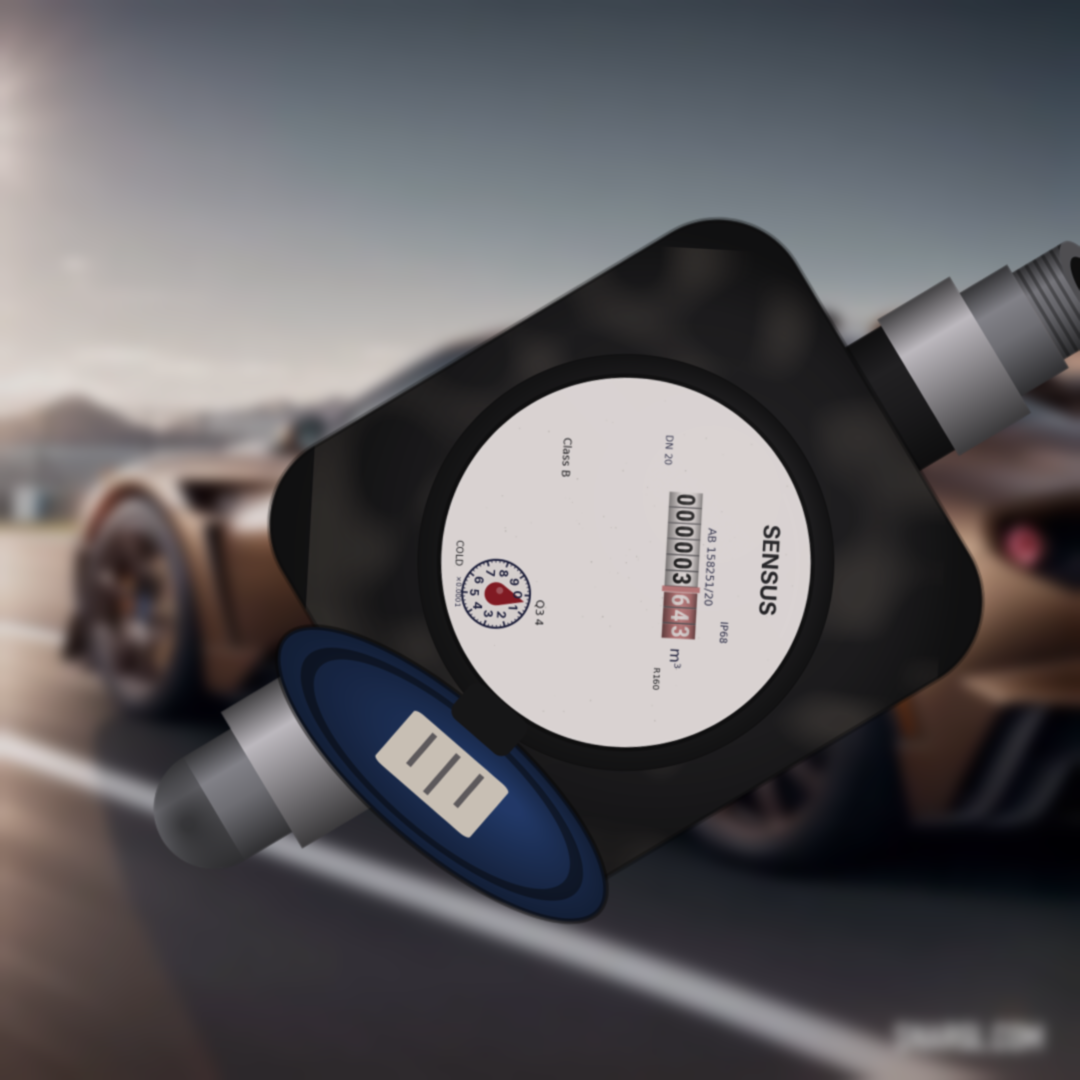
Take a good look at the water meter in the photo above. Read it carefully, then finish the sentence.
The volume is 3.6430 m³
